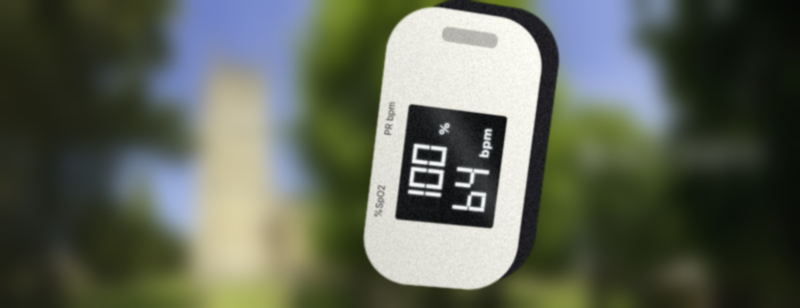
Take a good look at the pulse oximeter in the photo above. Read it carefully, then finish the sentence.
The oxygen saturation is 100 %
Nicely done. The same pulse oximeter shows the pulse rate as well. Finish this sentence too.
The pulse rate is 64 bpm
